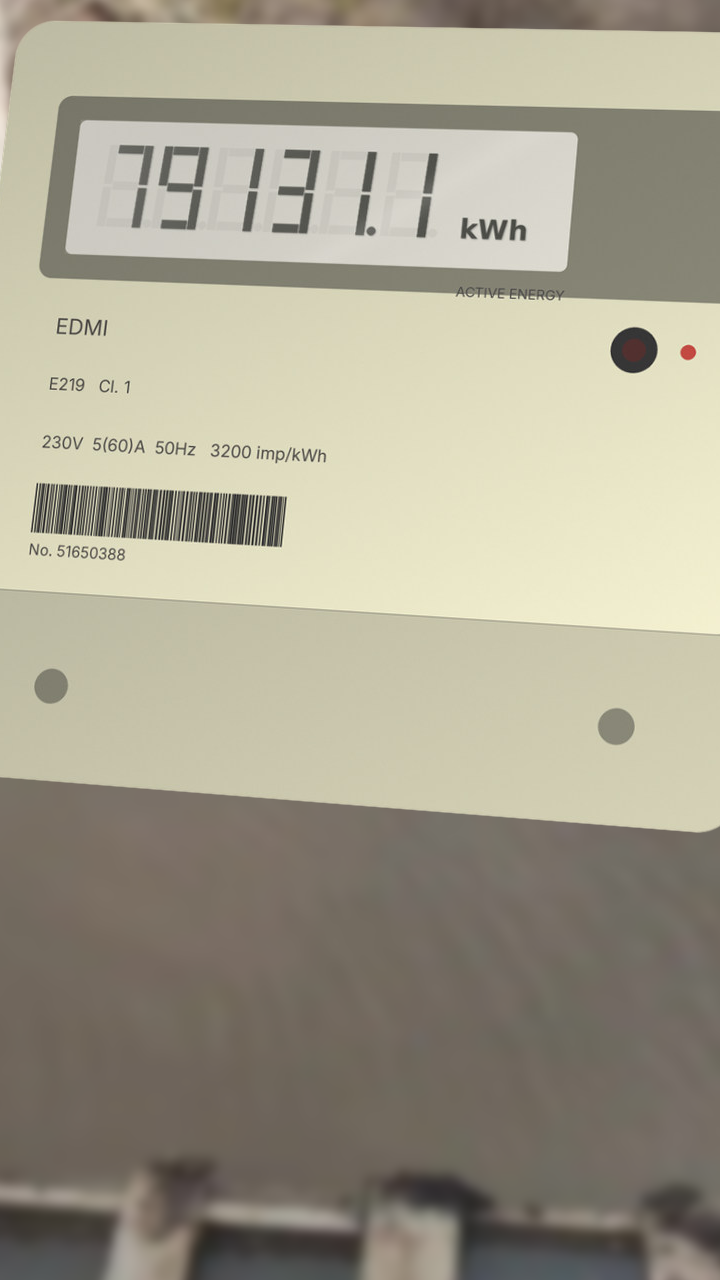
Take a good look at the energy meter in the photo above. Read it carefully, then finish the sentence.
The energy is 79131.1 kWh
